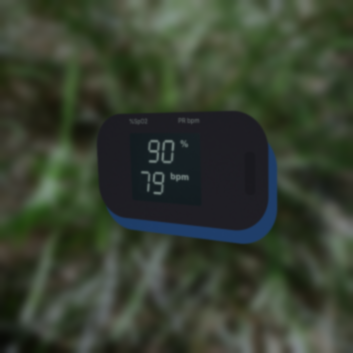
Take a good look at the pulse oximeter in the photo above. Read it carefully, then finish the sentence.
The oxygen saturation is 90 %
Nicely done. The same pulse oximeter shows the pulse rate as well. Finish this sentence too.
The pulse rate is 79 bpm
